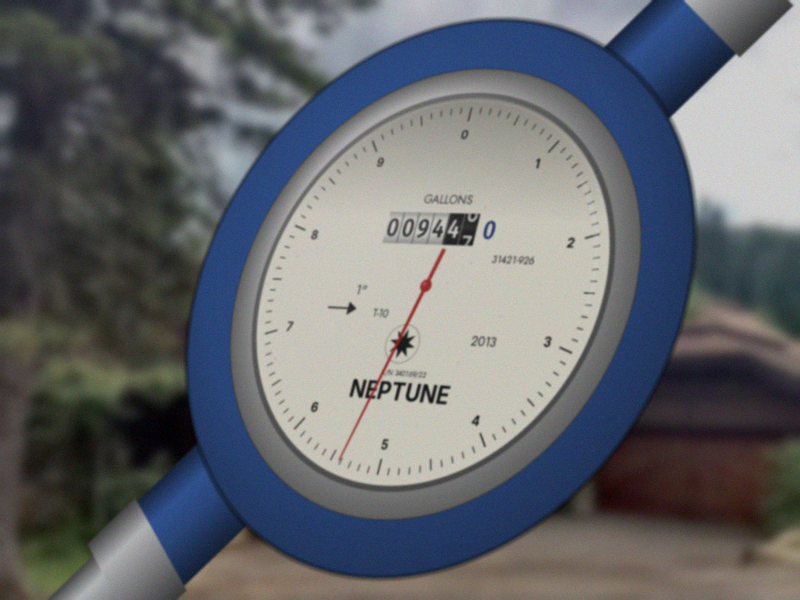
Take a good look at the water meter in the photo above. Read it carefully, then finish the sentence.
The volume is 94465.4 gal
